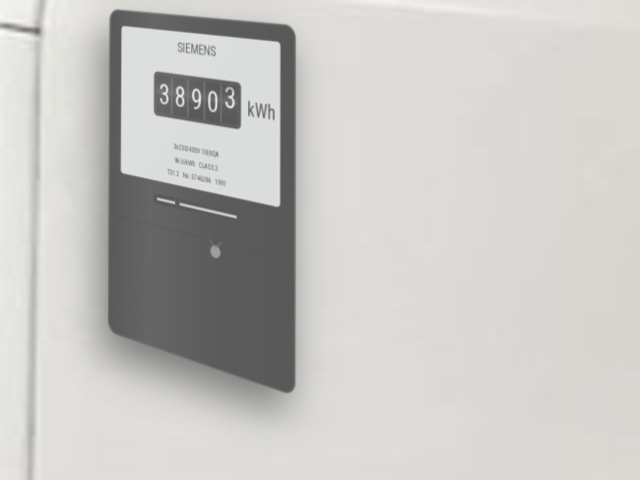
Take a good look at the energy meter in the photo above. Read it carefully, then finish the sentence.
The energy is 38903 kWh
